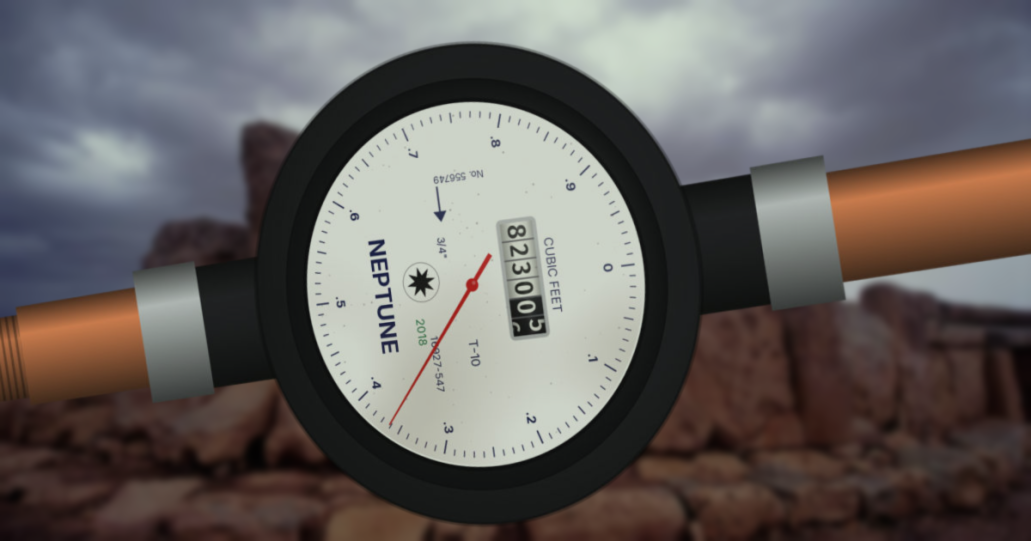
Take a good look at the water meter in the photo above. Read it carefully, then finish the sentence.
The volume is 823005.36 ft³
